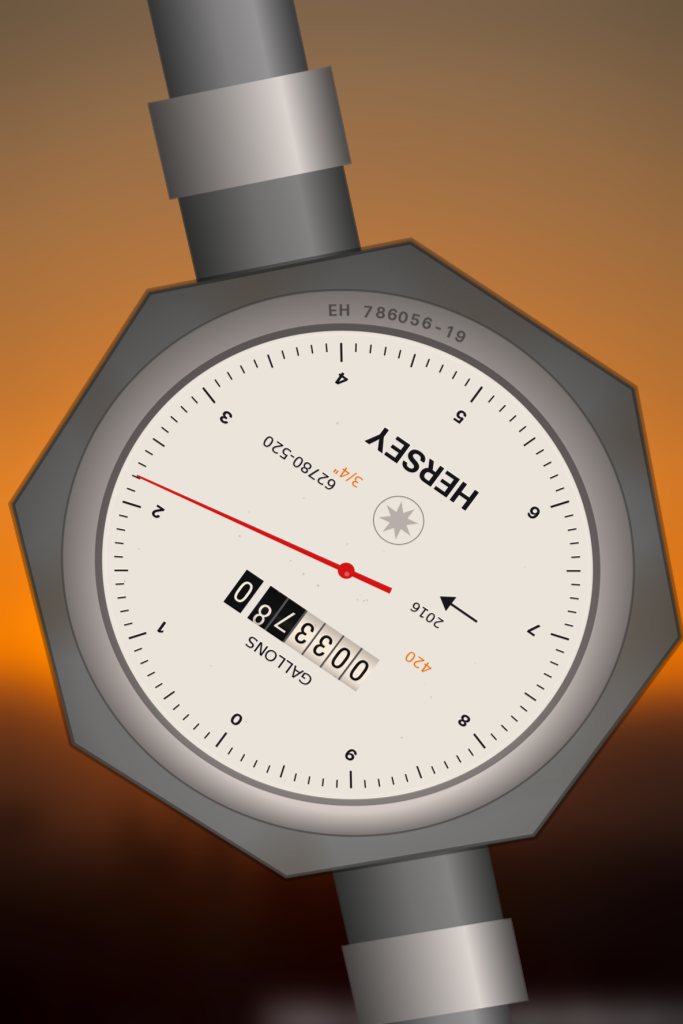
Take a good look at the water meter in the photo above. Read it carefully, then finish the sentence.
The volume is 33782.2 gal
